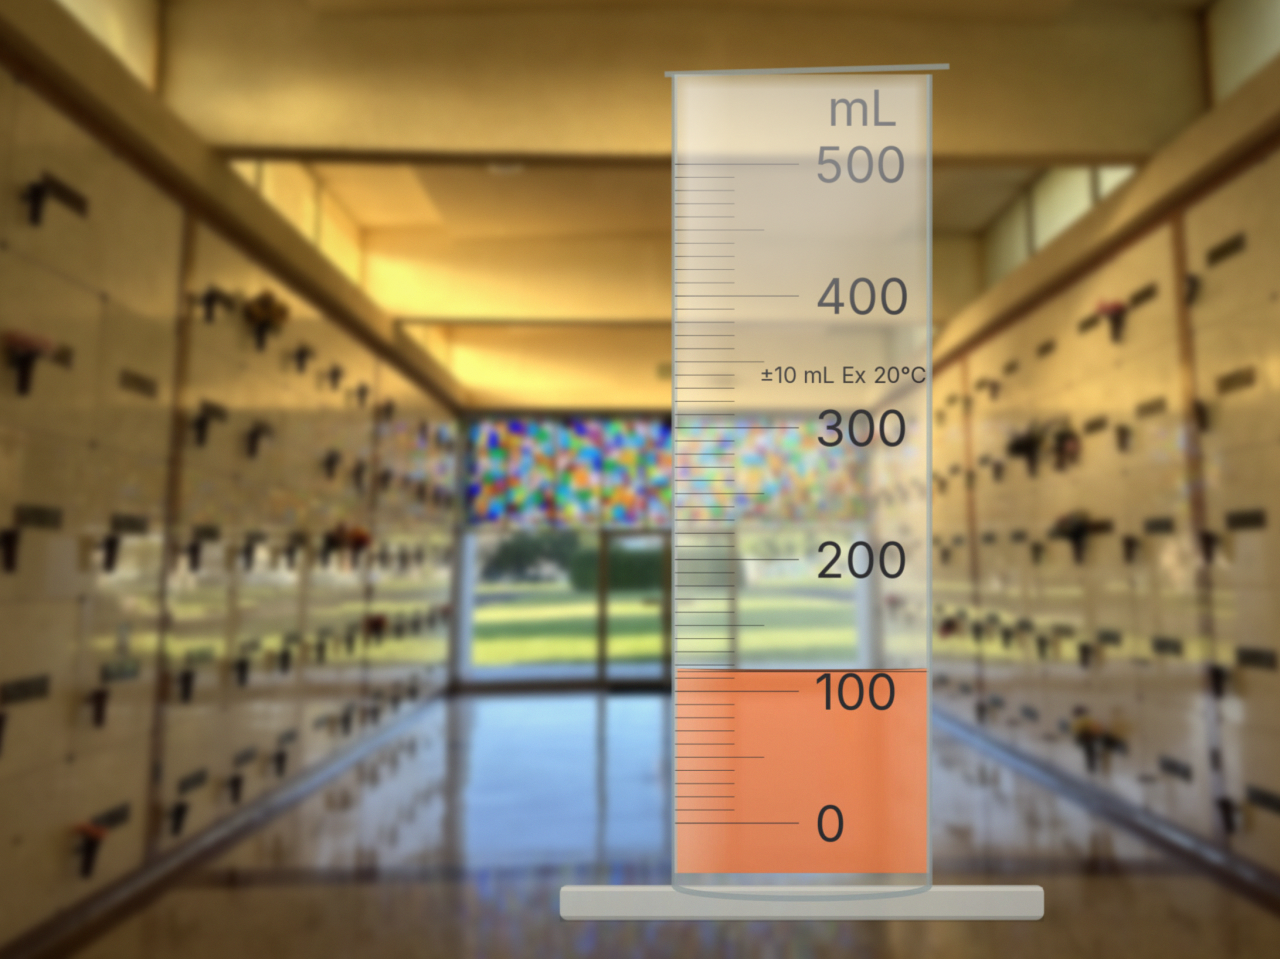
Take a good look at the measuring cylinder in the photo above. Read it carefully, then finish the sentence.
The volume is 115 mL
